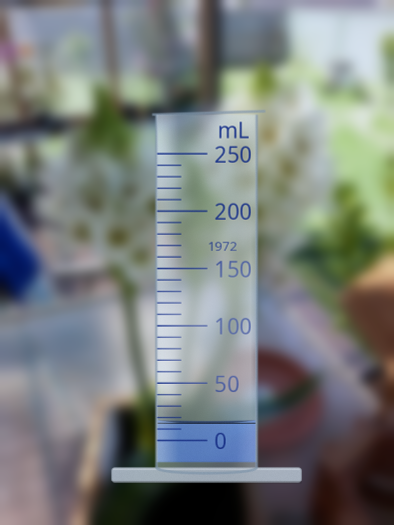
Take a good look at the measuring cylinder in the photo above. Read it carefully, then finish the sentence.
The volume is 15 mL
